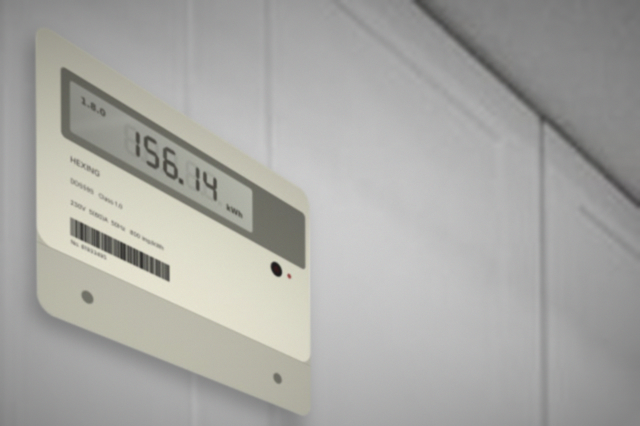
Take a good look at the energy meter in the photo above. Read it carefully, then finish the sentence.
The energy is 156.14 kWh
